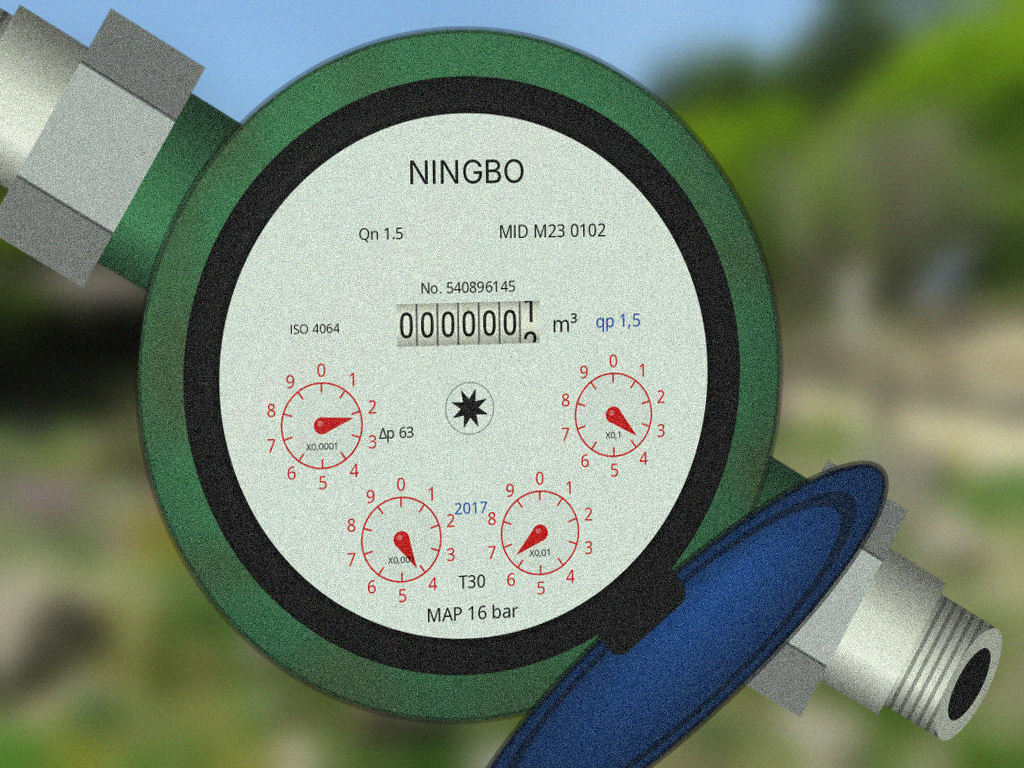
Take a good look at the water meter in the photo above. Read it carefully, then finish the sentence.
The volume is 1.3642 m³
